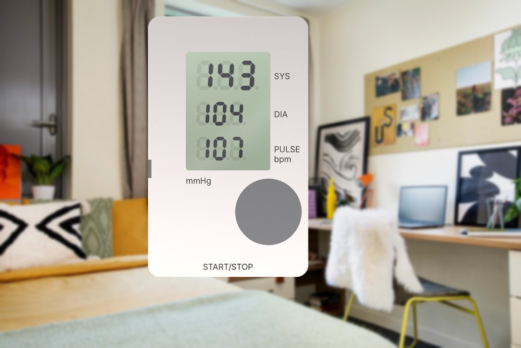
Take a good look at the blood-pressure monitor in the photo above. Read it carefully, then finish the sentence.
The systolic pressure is 143 mmHg
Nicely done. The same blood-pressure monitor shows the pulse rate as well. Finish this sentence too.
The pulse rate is 107 bpm
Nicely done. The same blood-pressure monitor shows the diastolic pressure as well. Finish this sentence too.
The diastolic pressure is 104 mmHg
